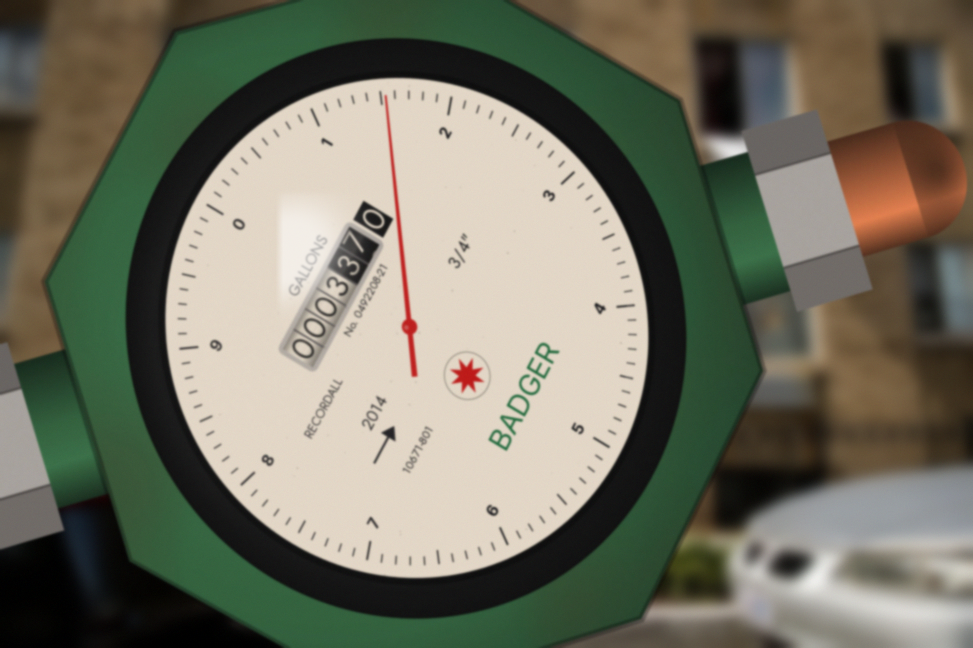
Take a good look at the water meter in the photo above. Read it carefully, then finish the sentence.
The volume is 3371.5 gal
